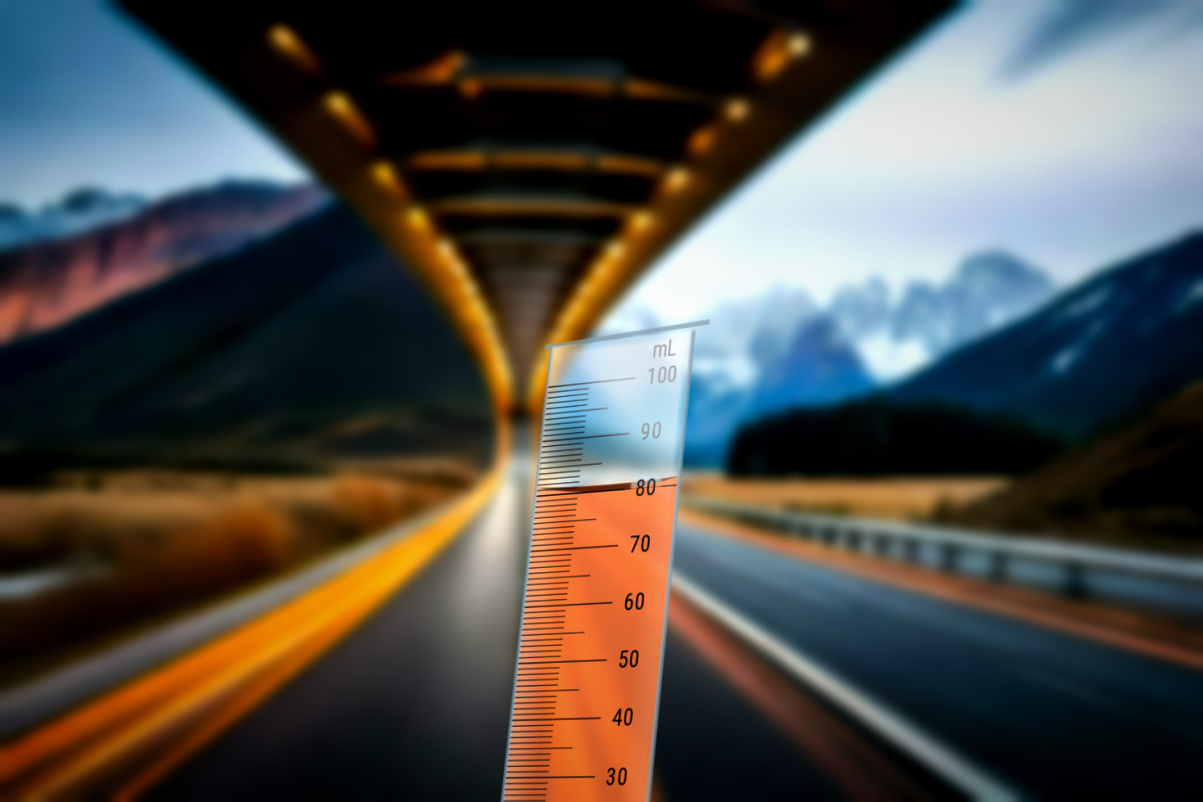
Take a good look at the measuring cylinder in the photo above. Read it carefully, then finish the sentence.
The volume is 80 mL
